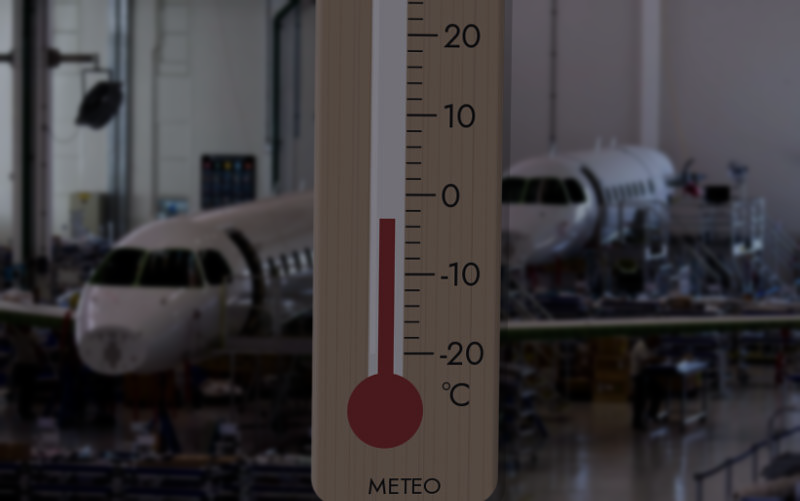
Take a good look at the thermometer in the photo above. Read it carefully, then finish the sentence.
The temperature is -3 °C
